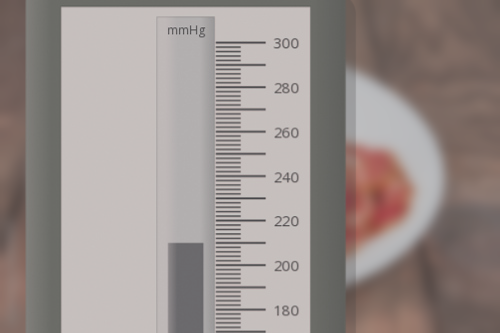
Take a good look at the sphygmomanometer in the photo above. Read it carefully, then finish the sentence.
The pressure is 210 mmHg
